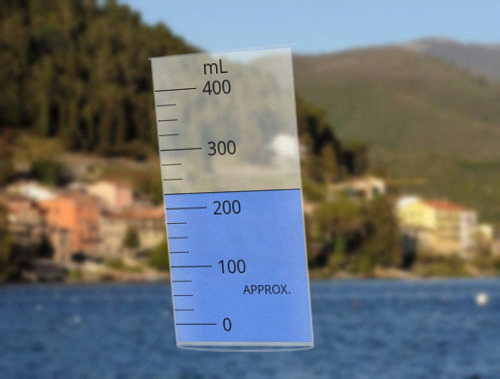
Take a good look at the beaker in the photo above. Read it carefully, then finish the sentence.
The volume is 225 mL
